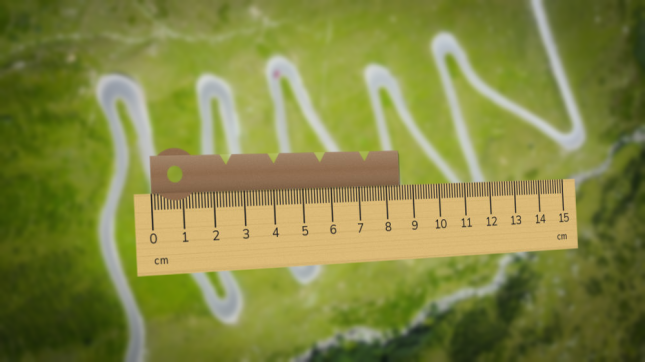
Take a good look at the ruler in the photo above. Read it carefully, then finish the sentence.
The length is 8.5 cm
